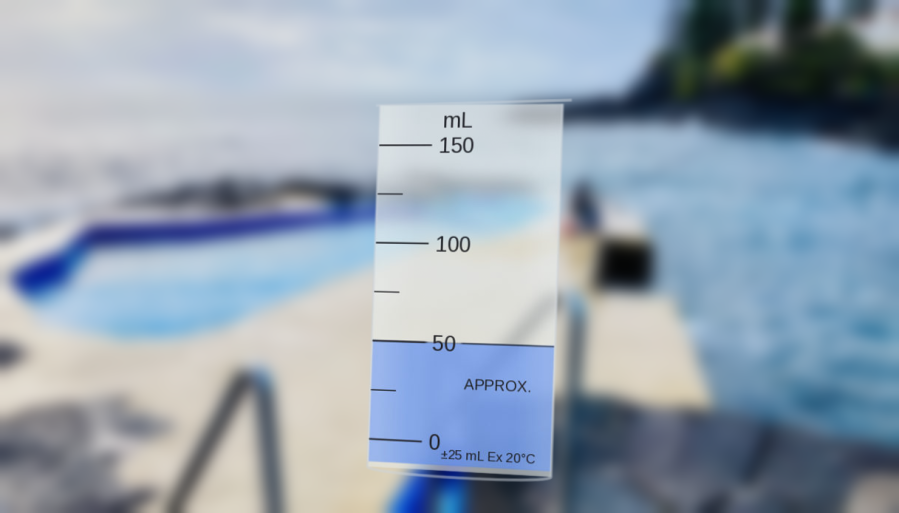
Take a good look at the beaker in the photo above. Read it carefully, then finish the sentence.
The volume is 50 mL
